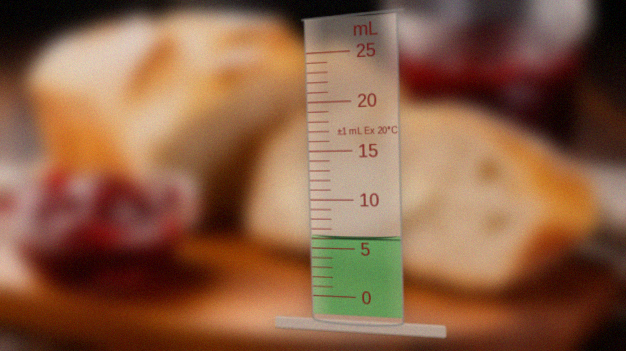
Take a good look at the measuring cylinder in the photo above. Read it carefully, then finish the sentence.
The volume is 6 mL
